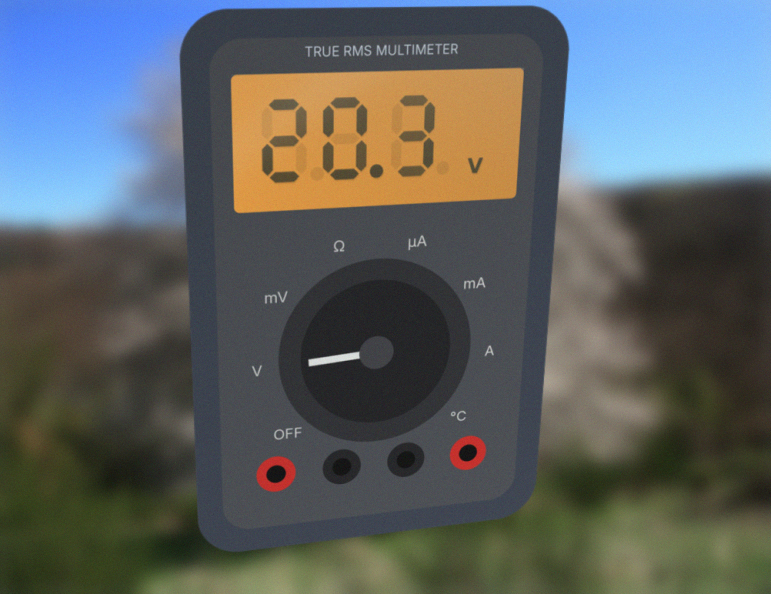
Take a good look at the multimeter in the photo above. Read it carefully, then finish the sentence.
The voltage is 20.3 V
